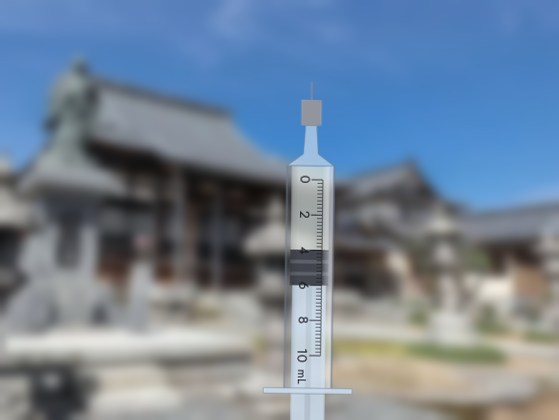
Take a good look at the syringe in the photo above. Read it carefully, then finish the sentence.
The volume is 4 mL
